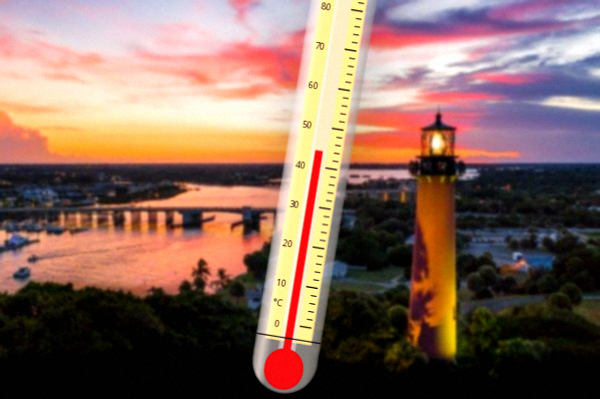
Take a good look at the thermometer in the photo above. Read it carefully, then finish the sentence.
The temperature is 44 °C
